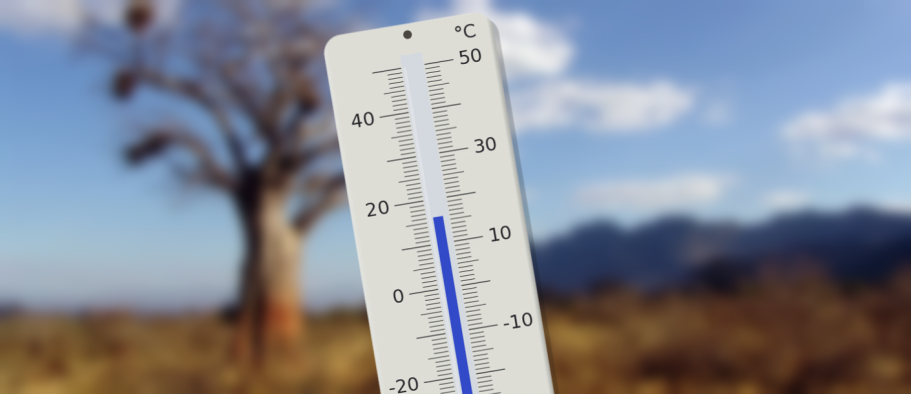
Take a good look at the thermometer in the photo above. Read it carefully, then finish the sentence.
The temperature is 16 °C
